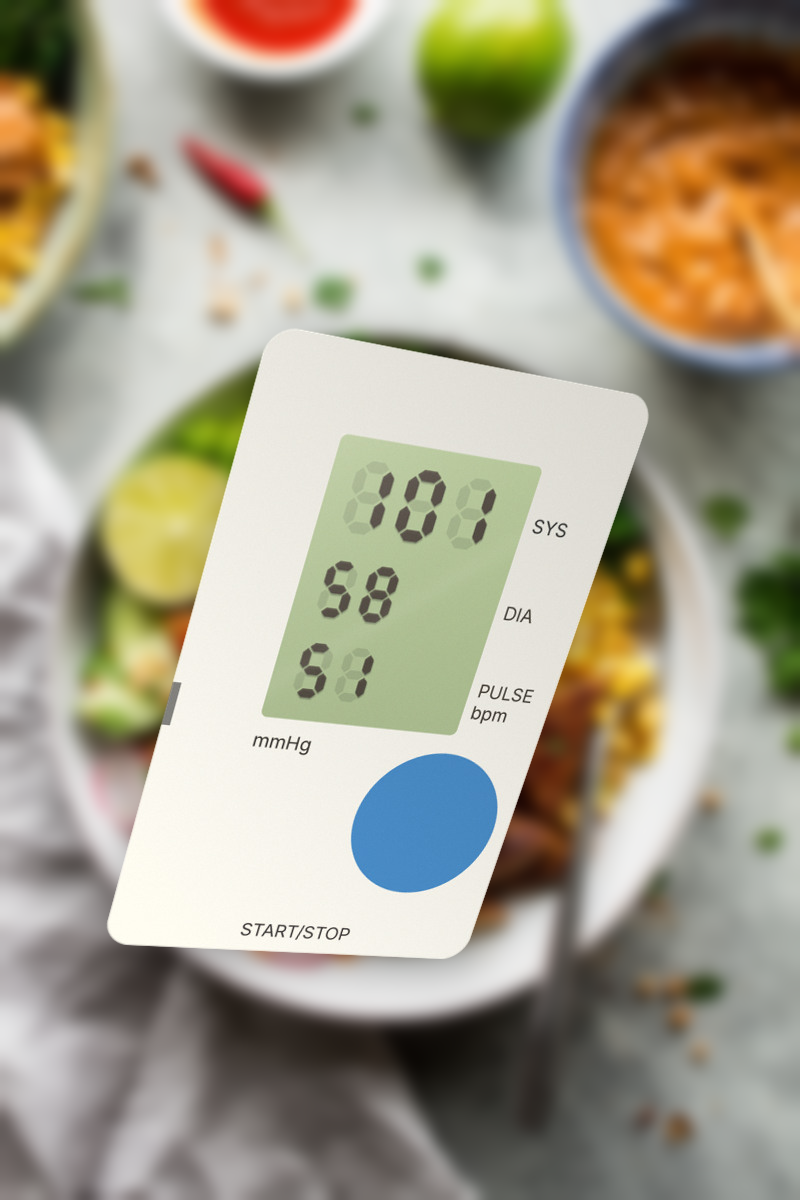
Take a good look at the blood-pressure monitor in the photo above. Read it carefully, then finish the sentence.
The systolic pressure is 101 mmHg
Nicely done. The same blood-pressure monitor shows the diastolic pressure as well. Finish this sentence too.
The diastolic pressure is 58 mmHg
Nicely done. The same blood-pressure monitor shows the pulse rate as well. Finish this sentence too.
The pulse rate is 51 bpm
